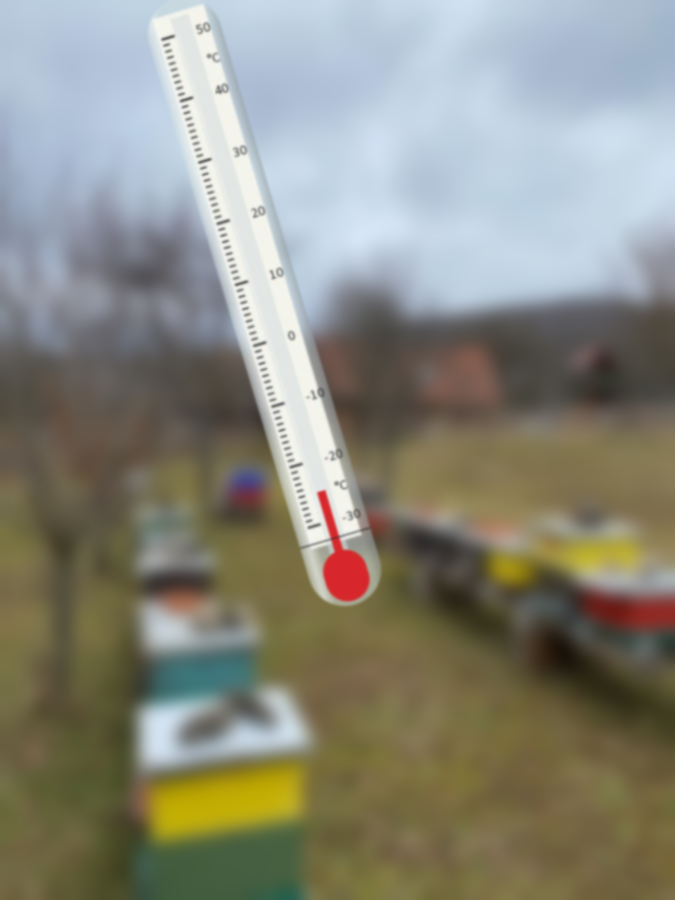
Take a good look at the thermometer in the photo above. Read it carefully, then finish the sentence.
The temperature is -25 °C
